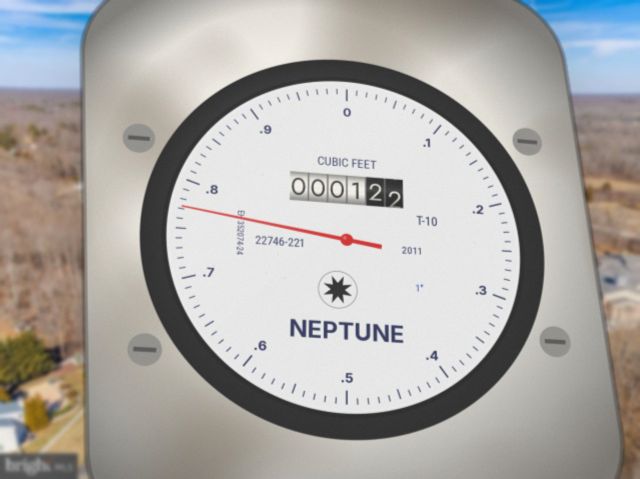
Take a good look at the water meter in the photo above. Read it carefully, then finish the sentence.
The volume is 121.77 ft³
